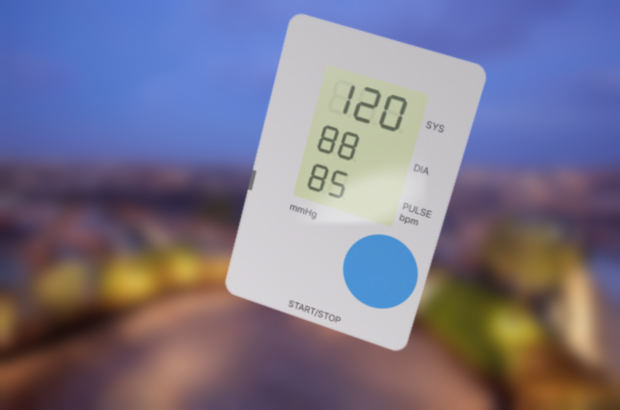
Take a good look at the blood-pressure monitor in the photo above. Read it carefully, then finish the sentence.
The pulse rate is 85 bpm
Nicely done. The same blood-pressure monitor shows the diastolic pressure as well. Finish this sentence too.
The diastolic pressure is 88 mmHg
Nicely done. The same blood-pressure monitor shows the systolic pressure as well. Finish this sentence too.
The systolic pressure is 120 mmHg
